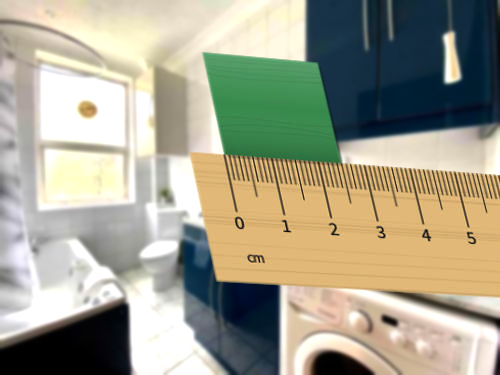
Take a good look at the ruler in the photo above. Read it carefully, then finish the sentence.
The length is 2.5 cm
